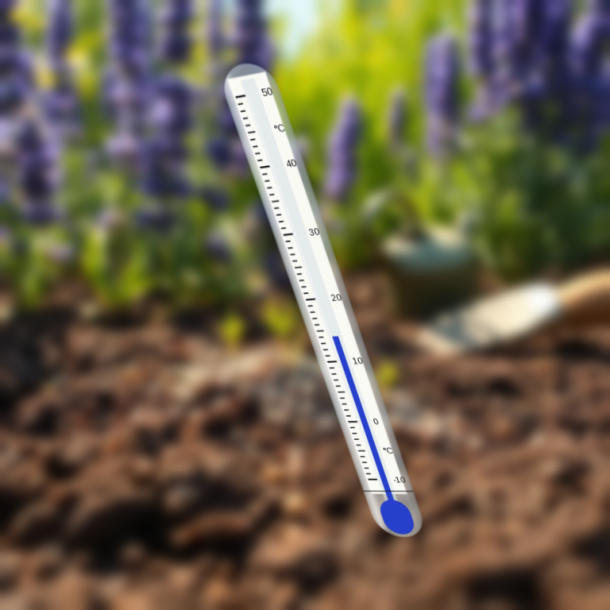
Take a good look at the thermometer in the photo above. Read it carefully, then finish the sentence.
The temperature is 14 °C
